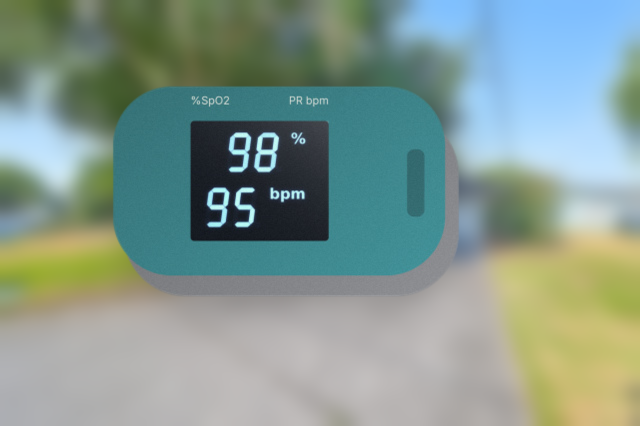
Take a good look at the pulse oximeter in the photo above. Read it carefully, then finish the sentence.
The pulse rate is 95 bpm
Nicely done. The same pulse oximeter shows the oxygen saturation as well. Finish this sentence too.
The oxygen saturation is 98 %
